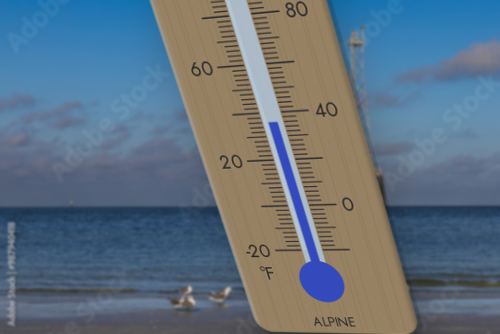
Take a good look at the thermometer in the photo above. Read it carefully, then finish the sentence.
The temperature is 36 °F
